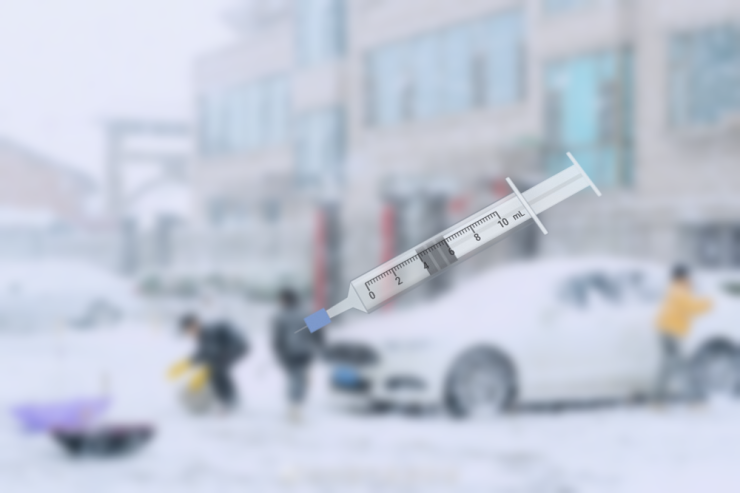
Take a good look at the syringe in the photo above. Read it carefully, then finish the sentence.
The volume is 4 mL
